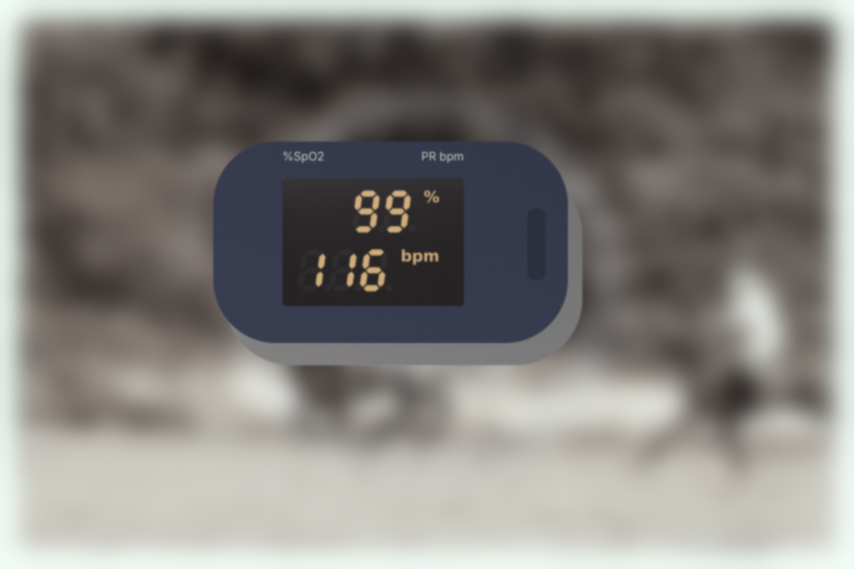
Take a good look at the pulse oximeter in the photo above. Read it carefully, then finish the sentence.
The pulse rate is 116 bpm
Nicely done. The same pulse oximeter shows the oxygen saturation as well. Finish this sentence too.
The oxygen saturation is 99 %
